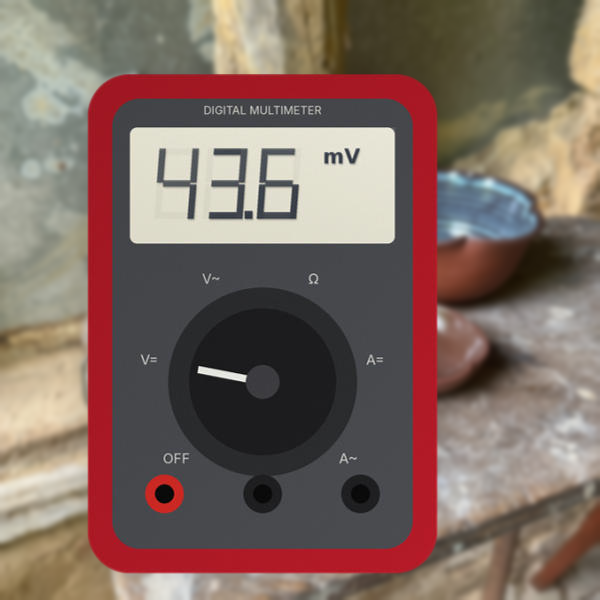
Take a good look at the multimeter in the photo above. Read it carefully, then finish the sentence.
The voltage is 43.6 mV
